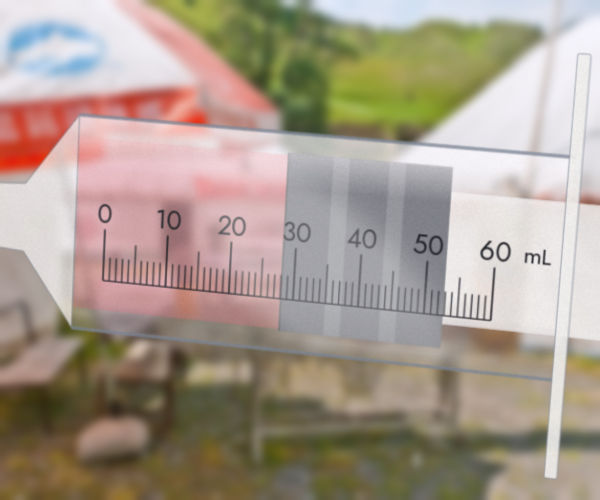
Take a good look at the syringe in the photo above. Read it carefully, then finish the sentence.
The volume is 28 mL
